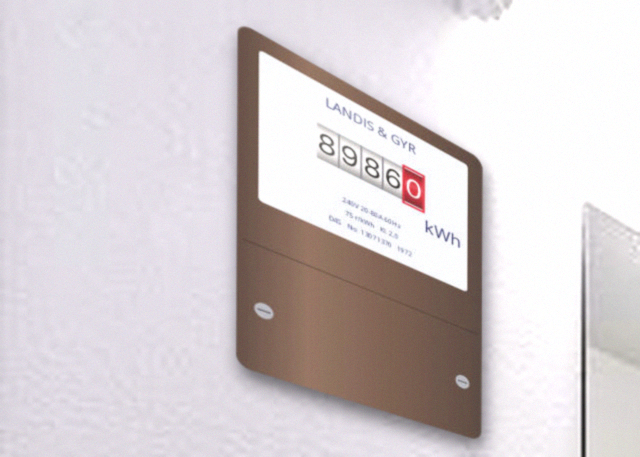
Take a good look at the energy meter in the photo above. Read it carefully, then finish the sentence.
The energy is 8986.0 kWh
